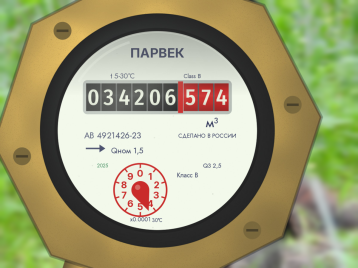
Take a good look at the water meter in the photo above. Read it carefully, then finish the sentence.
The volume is 34206.5744 m³
